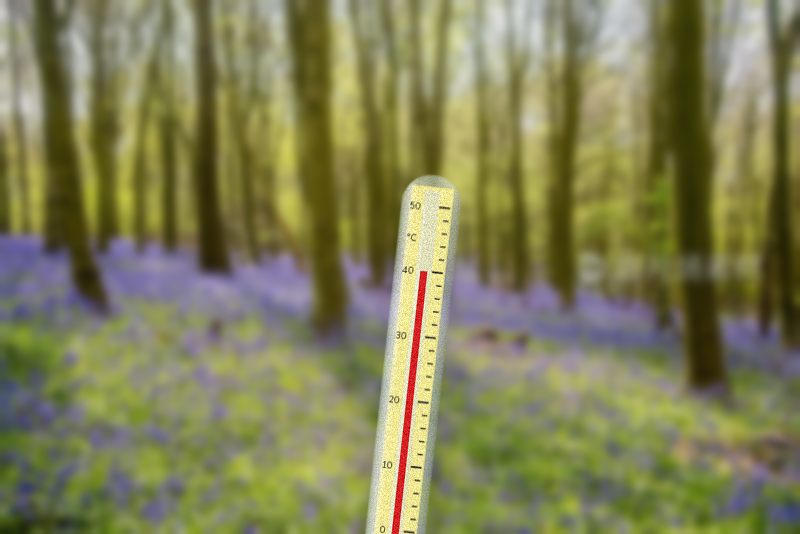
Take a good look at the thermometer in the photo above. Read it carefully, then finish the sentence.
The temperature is 40 °C
